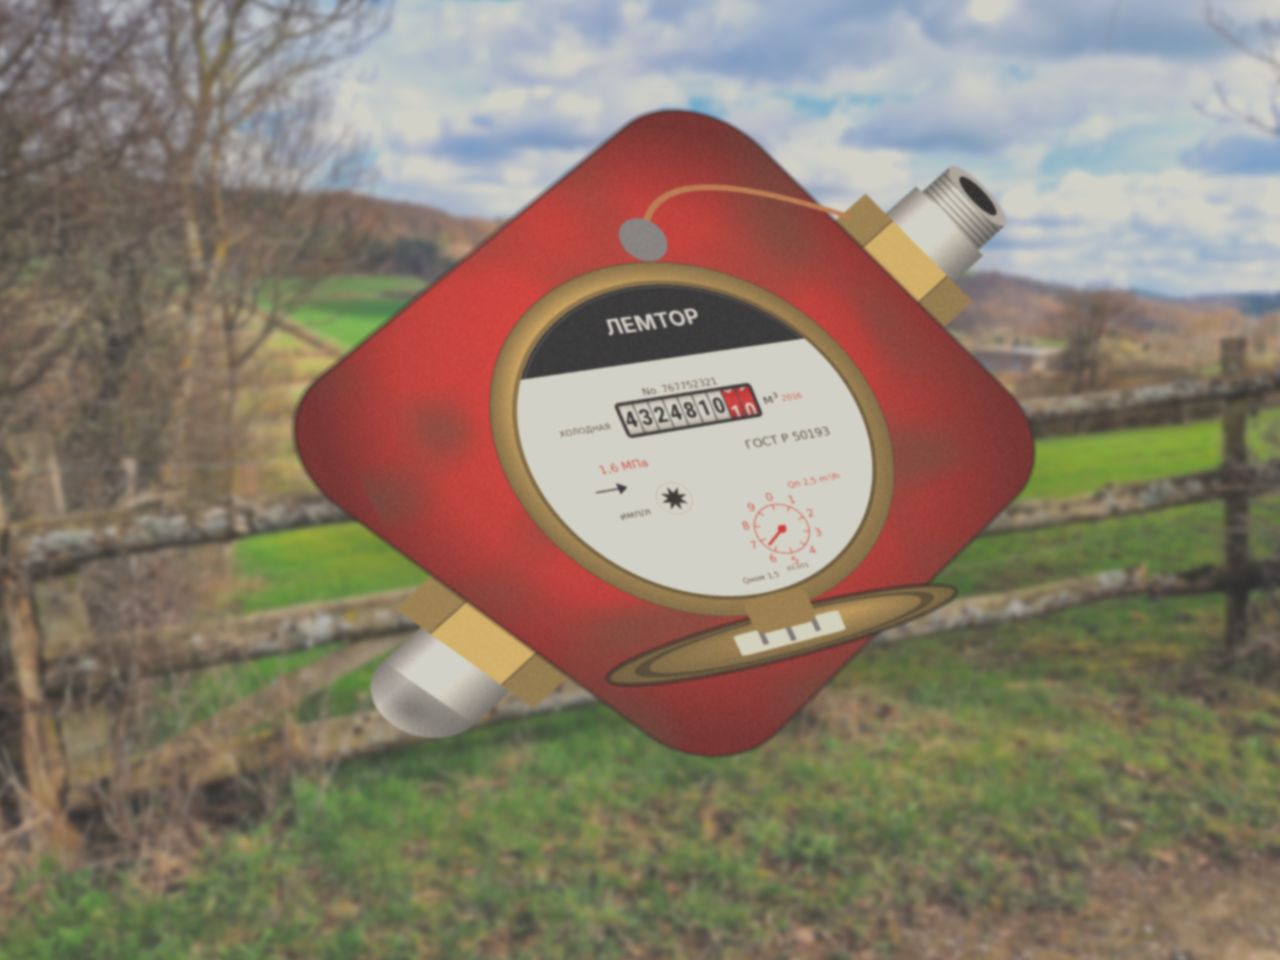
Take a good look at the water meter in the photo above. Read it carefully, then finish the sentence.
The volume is 4324810.096 m³
